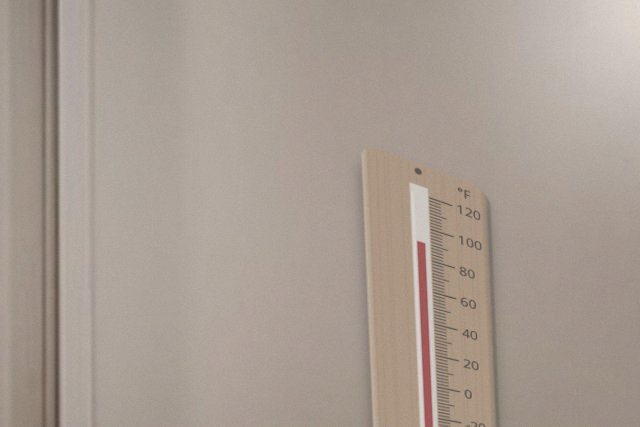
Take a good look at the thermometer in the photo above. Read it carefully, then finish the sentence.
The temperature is 90 °F
